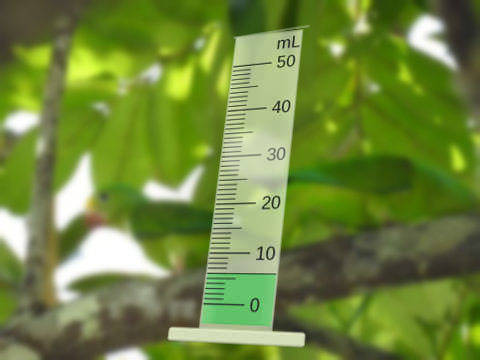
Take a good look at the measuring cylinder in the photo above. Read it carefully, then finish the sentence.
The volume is 6 mL
